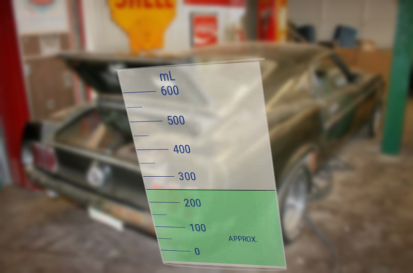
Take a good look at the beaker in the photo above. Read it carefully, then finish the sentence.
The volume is 250 mL
